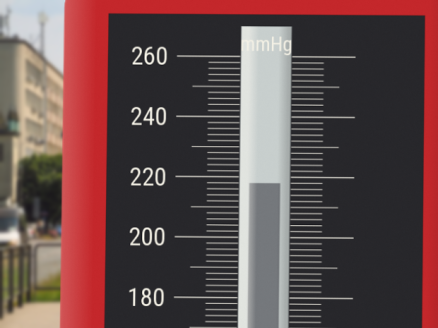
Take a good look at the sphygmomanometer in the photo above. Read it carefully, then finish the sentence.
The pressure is 218 mmHg
